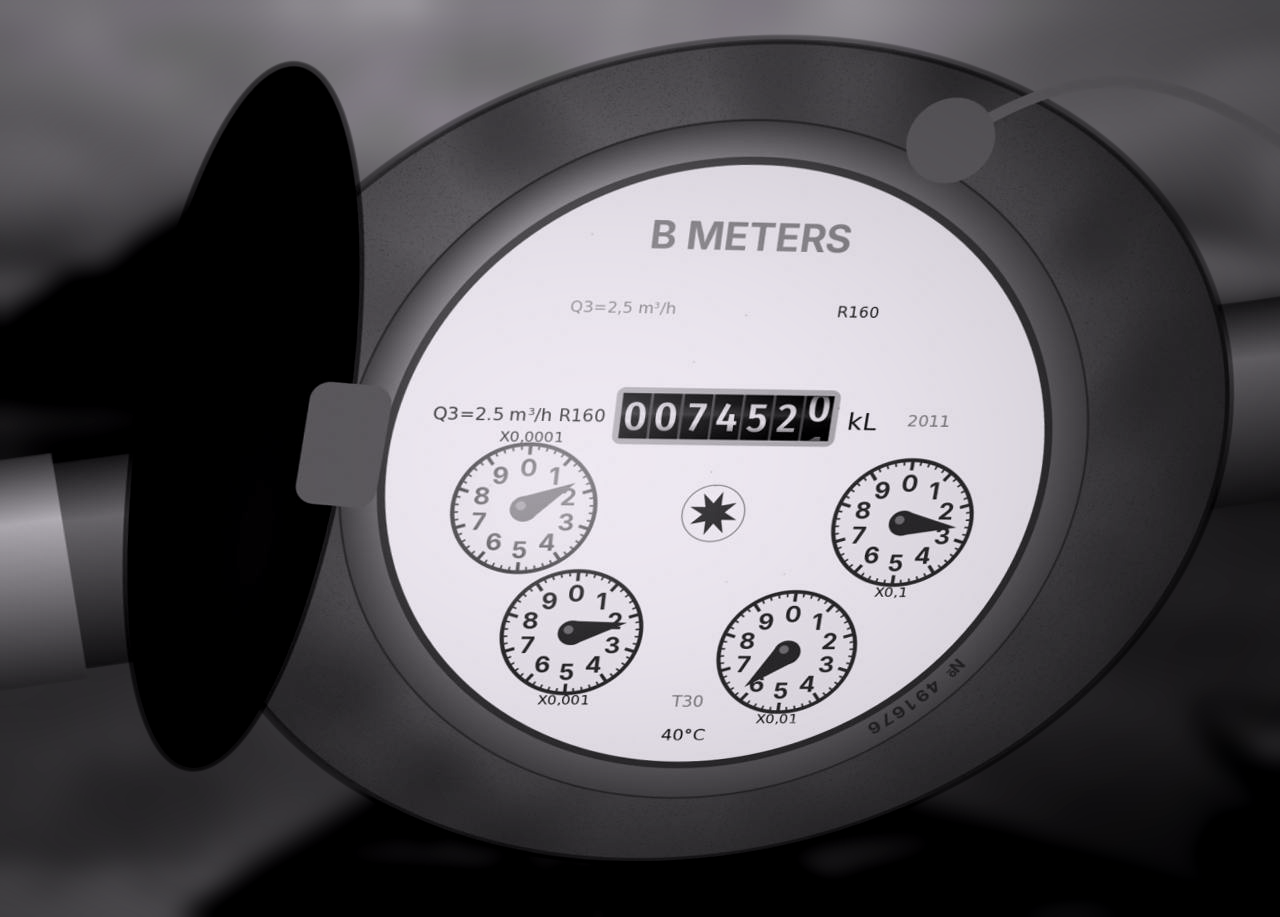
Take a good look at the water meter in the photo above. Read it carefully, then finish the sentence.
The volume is 74520.2621 kL
